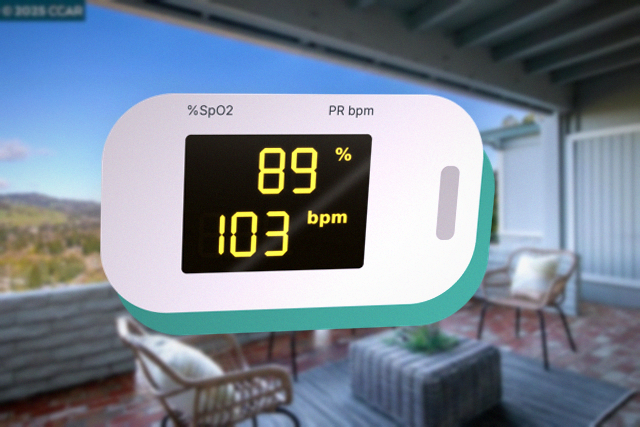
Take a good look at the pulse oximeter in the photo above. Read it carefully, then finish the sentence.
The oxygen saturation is 89 %
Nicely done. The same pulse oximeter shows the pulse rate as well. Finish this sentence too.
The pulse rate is 103 bpm
